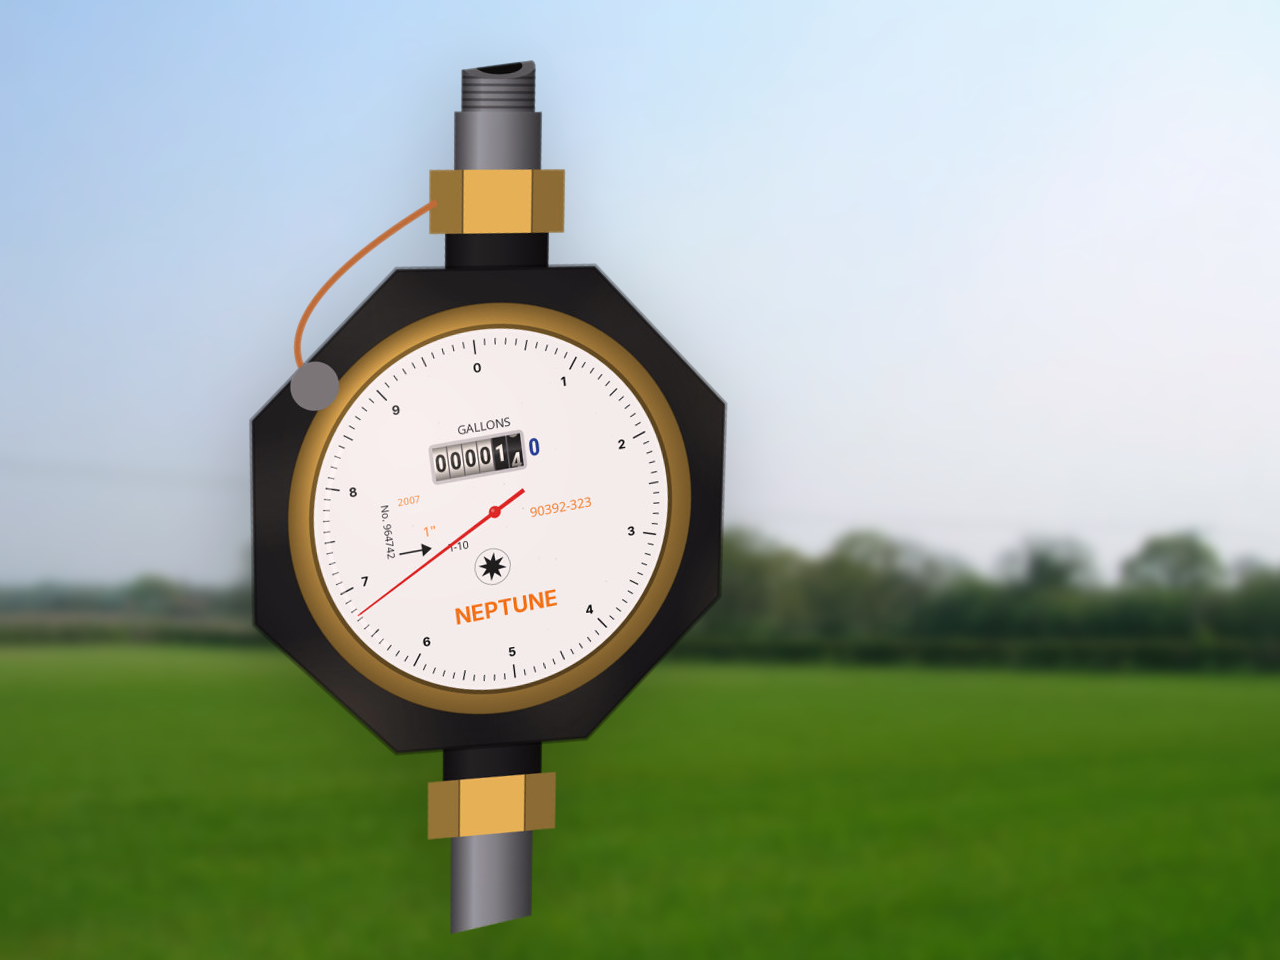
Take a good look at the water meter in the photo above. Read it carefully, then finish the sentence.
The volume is 136.7 gal
